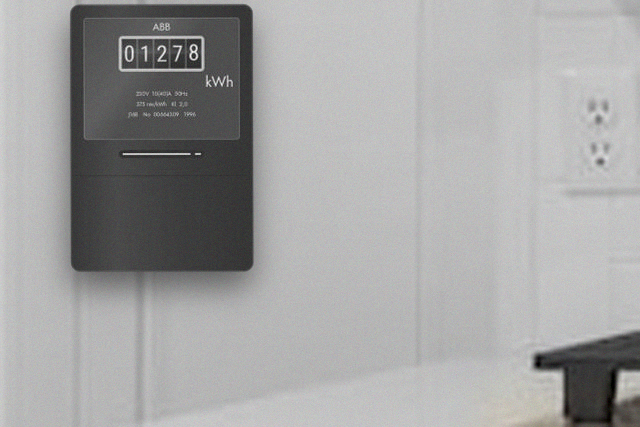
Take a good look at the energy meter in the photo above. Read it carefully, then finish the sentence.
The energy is 1278 kWh
